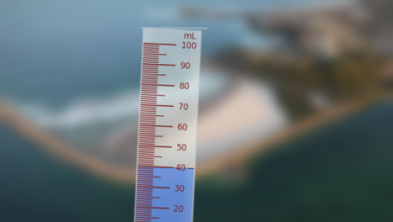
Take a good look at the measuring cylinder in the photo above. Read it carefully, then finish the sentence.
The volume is 40 mL
